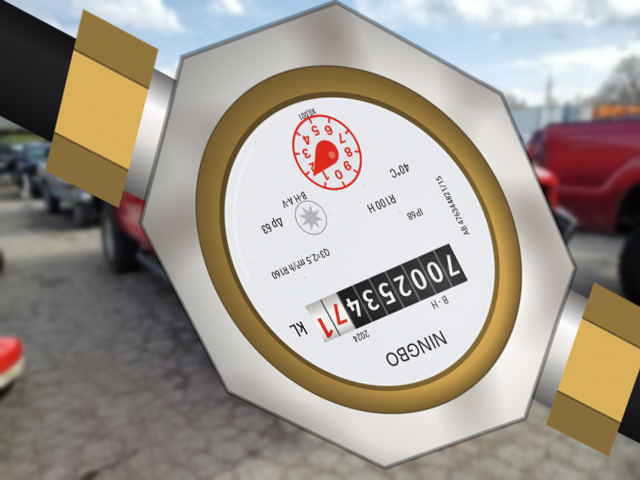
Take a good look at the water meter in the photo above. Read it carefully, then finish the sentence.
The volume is 7002534.711 kL
